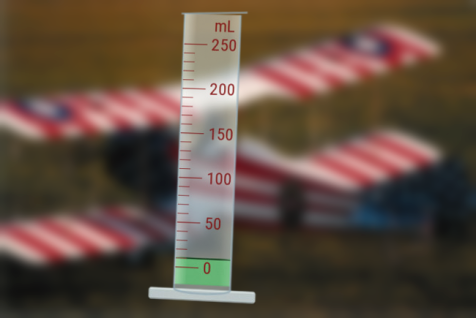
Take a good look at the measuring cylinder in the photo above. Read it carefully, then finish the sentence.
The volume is 10 mL
